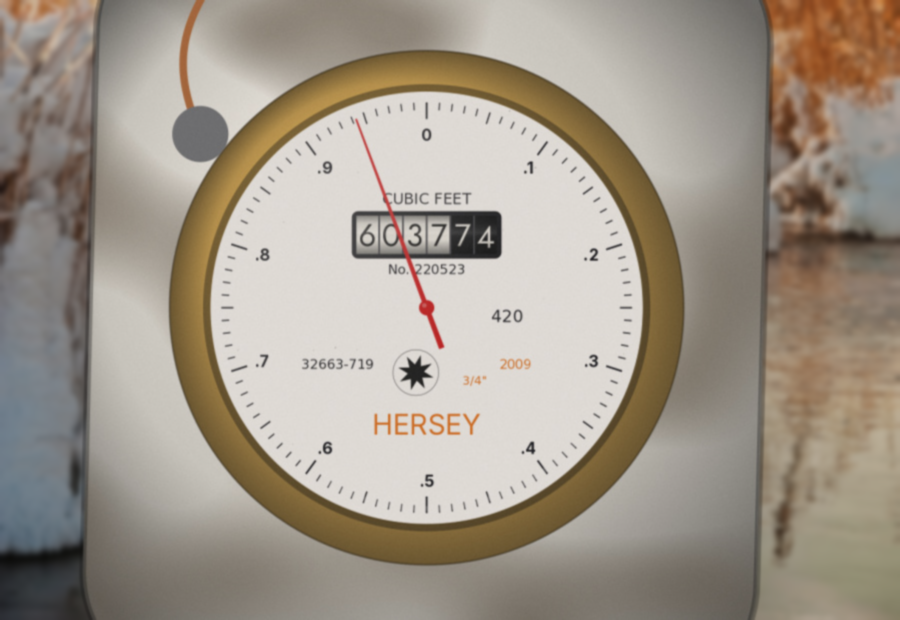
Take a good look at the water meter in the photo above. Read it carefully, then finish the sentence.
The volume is 603773.94 ft³
